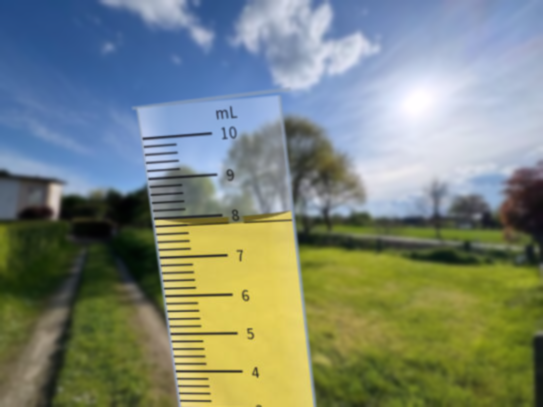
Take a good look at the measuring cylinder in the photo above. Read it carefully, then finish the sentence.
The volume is 7.8 mL
